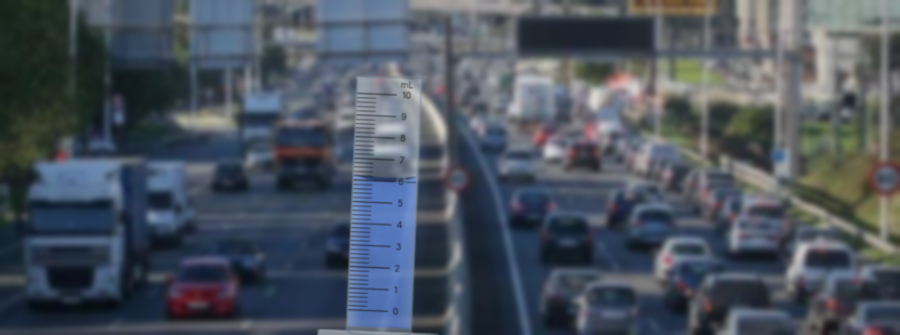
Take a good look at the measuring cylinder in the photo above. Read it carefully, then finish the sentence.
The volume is 6 mL
